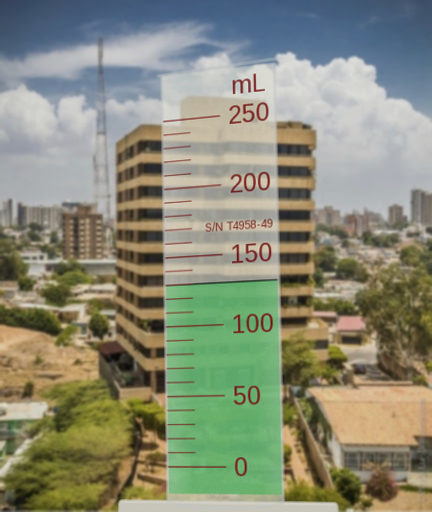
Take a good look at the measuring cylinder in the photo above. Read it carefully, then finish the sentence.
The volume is 130 mL
